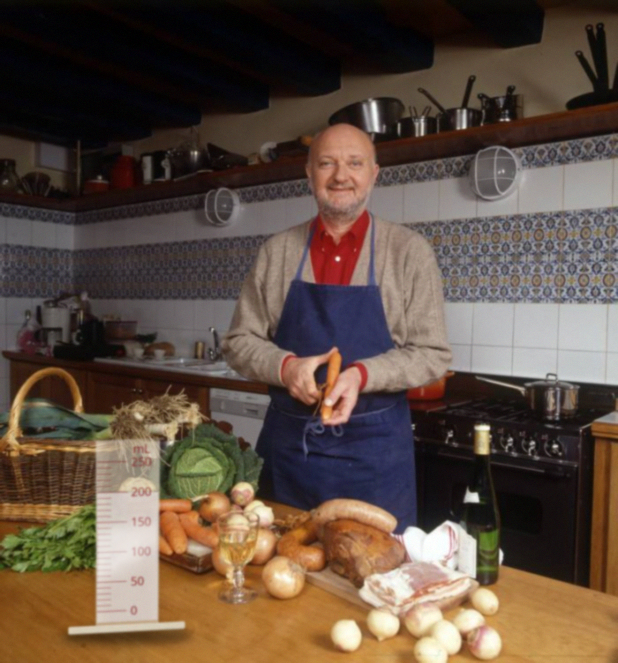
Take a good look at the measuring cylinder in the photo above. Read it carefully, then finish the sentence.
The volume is 200 mL
